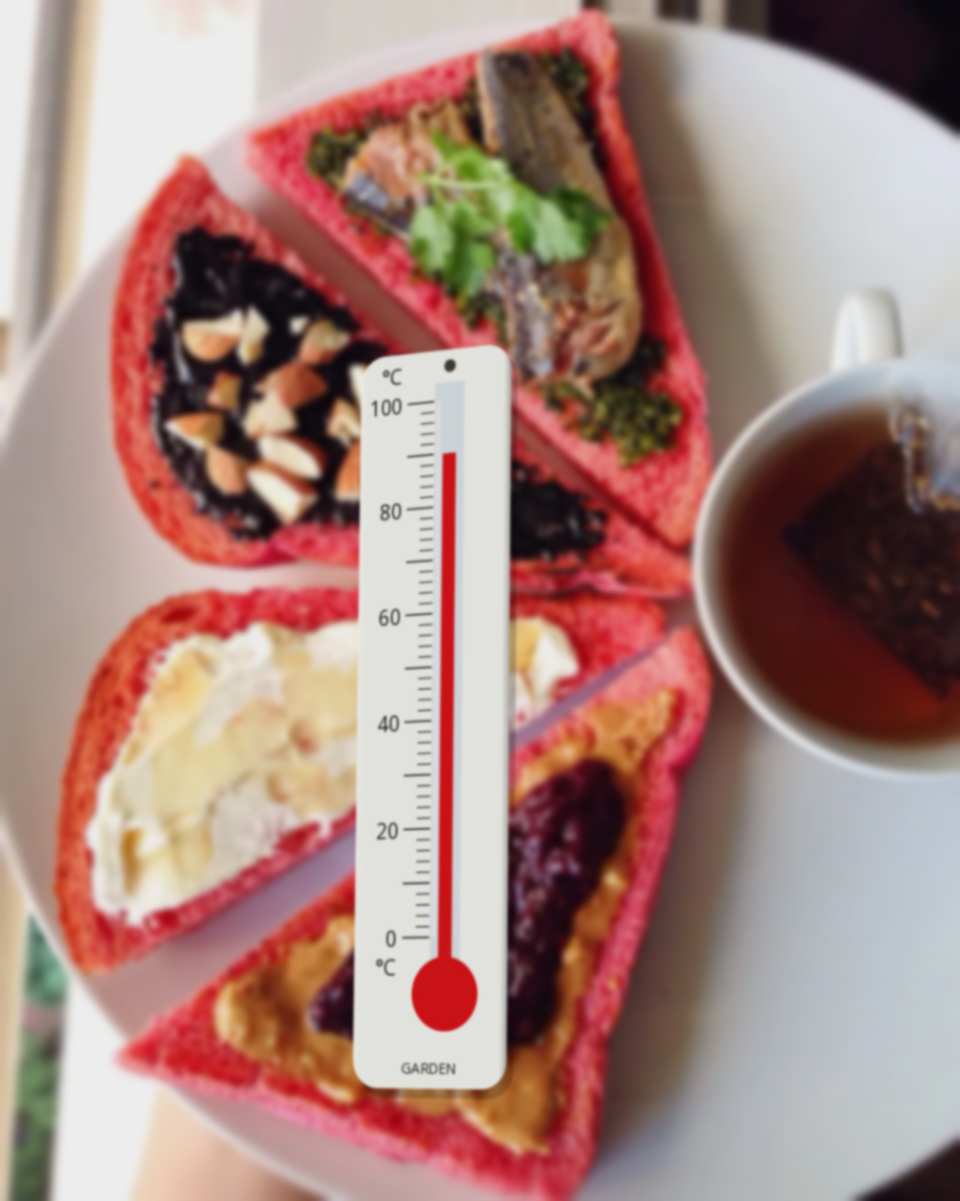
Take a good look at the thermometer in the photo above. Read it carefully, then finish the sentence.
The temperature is 90 °C
